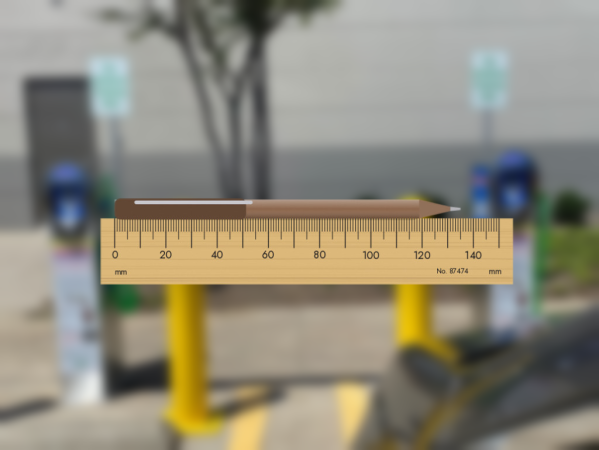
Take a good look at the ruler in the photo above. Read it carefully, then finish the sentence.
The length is 135 mm
